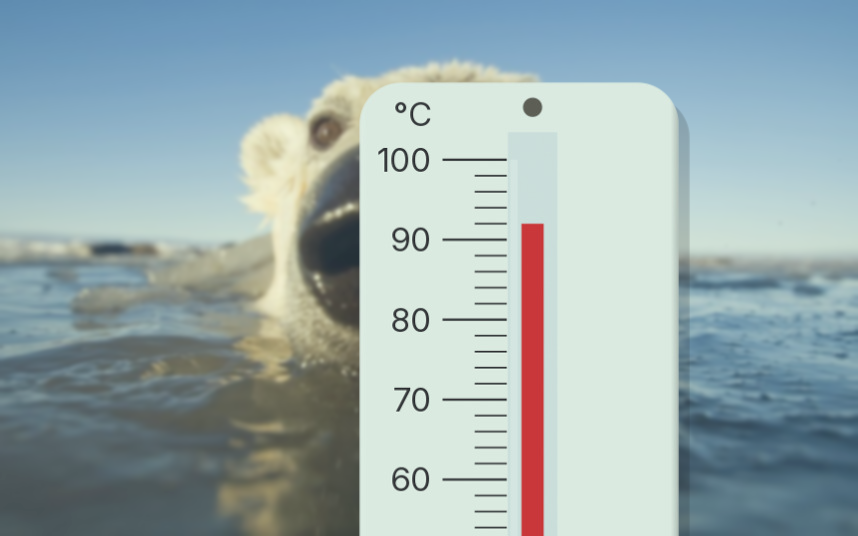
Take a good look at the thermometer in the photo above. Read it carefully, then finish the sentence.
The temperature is 92 °C
